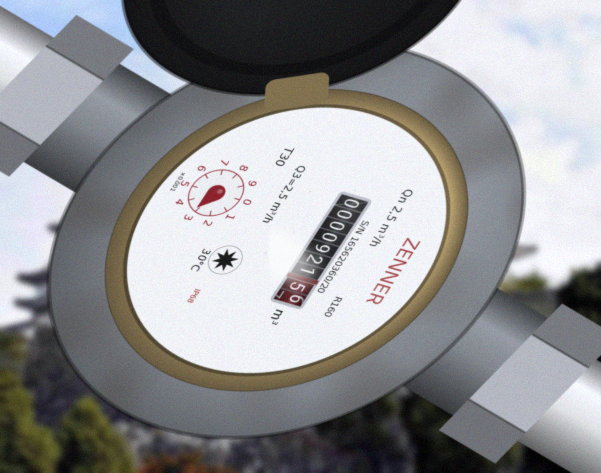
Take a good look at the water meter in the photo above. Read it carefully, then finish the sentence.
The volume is 921.563 m³
